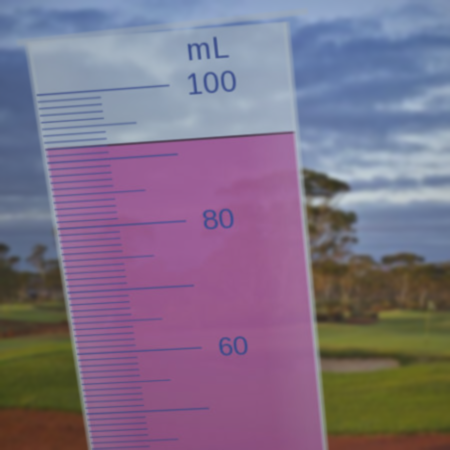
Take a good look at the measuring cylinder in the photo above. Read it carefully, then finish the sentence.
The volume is 92 mL
